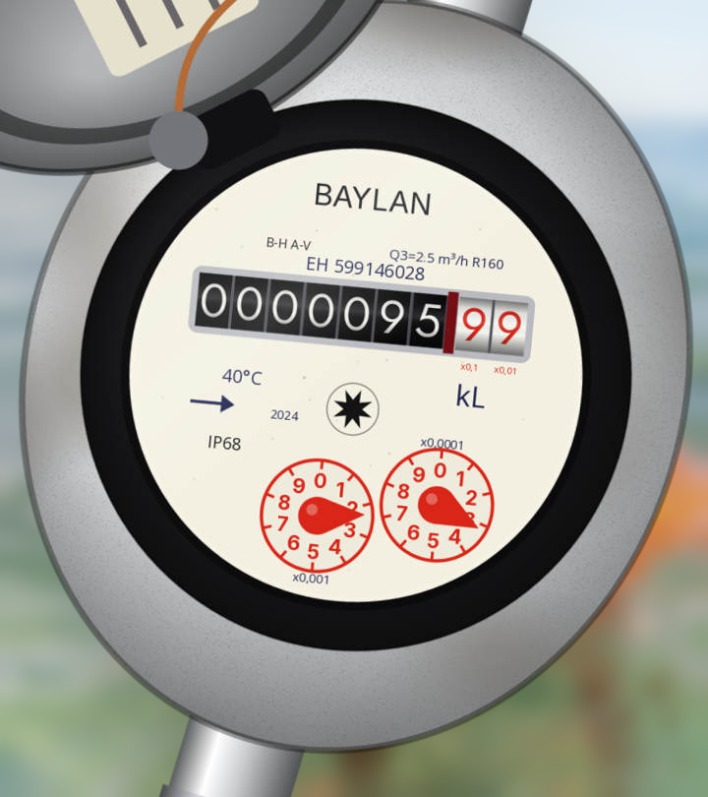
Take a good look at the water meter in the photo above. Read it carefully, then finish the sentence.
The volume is 95.9923 kL
